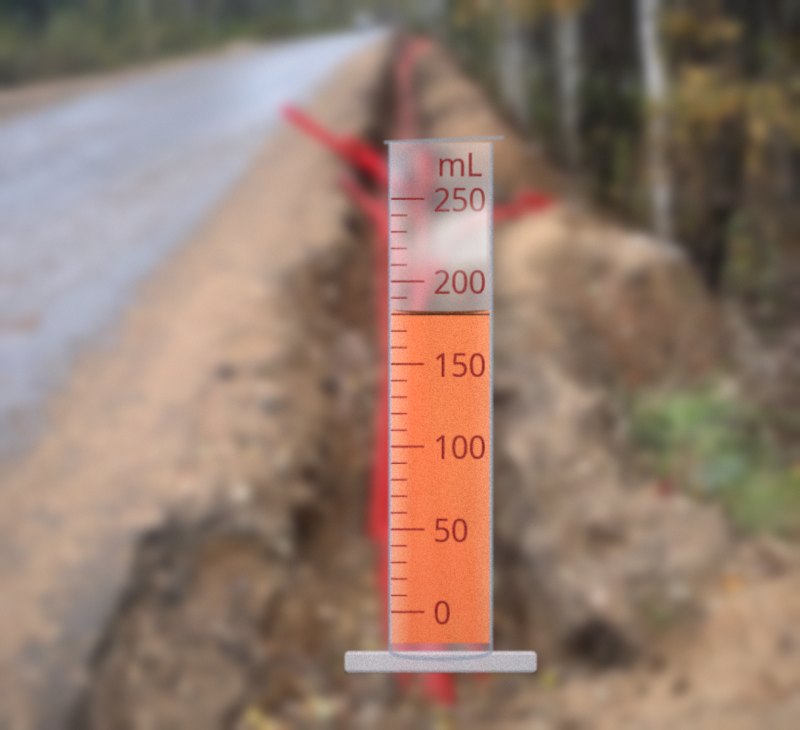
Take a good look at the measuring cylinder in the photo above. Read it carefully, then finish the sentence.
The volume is 180 mL
